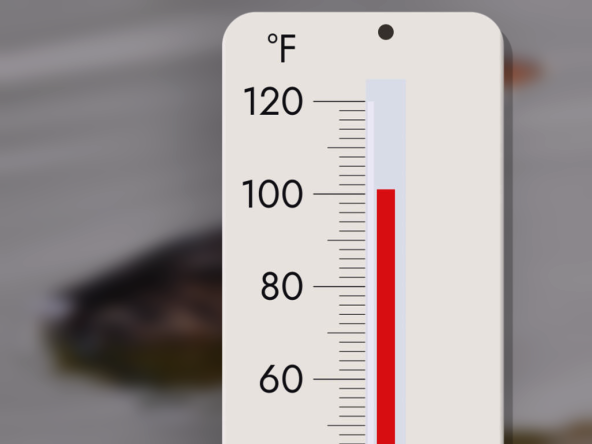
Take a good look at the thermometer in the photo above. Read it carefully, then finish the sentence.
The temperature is 101 °F
